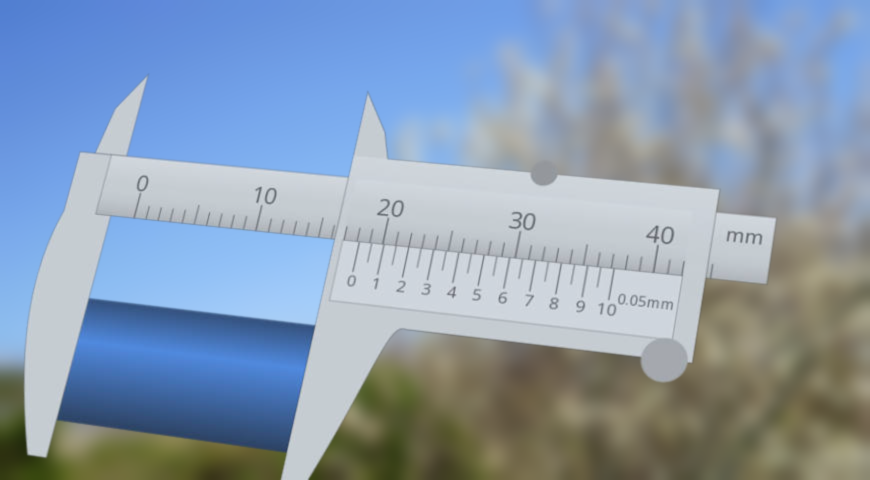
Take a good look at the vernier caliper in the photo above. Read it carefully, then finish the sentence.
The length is 18.2 mm
